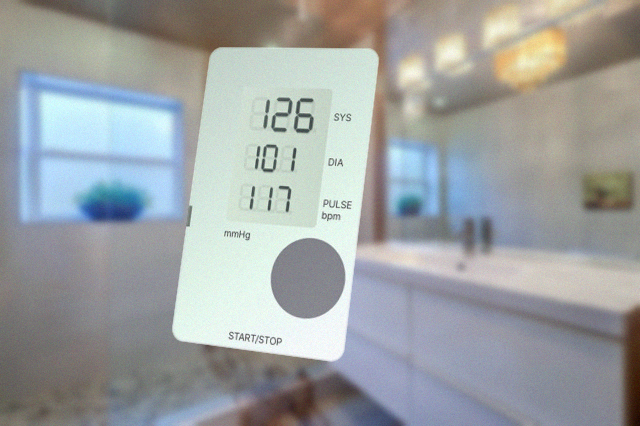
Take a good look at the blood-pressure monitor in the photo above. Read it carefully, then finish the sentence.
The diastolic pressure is 101 mmHg
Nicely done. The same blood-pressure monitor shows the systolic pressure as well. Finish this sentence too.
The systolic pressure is 126 mmHg
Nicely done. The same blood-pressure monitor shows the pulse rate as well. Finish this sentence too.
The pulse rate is 117 bpm
